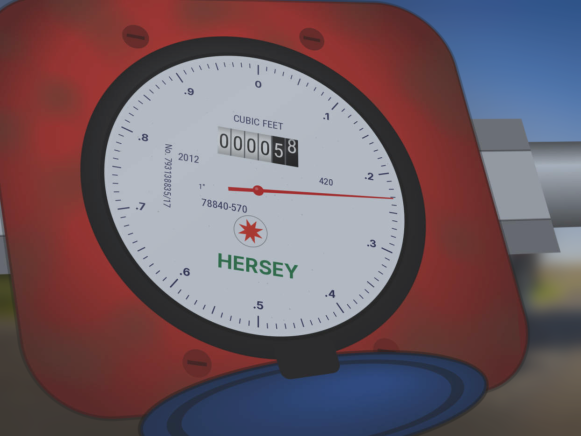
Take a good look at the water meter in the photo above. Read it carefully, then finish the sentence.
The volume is 58.23 ft³
